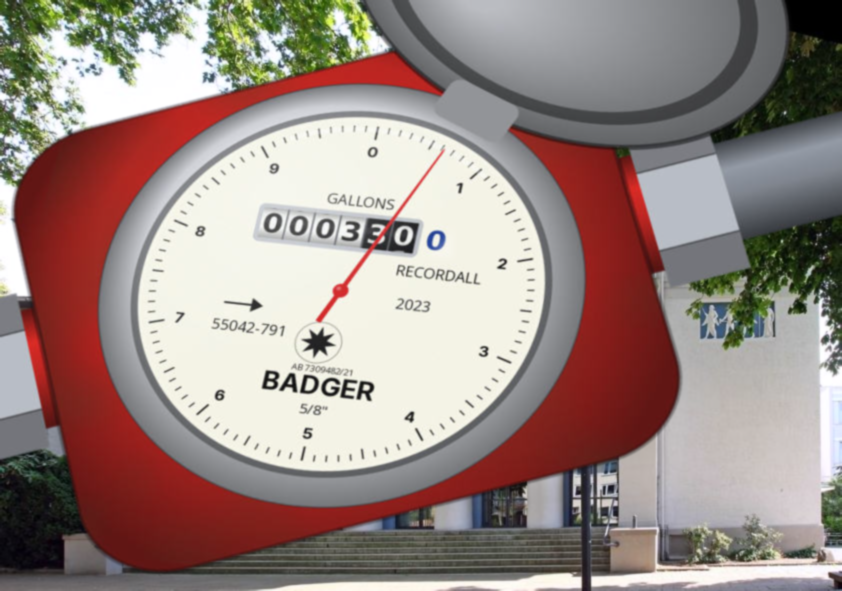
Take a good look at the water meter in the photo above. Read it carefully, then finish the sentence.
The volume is 3300.6 gal
